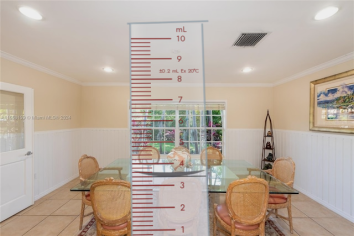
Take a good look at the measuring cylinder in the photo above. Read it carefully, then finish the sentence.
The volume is 3.4 mL
